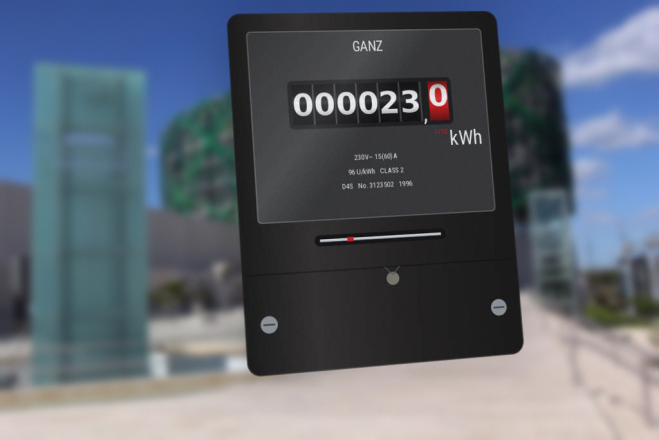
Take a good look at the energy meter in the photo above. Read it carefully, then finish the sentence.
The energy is 23.0 kWh
